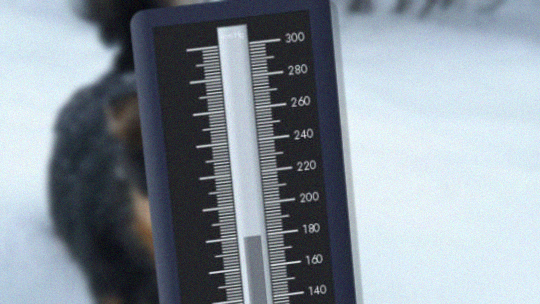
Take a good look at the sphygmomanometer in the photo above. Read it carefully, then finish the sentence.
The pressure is 180 mmHg
